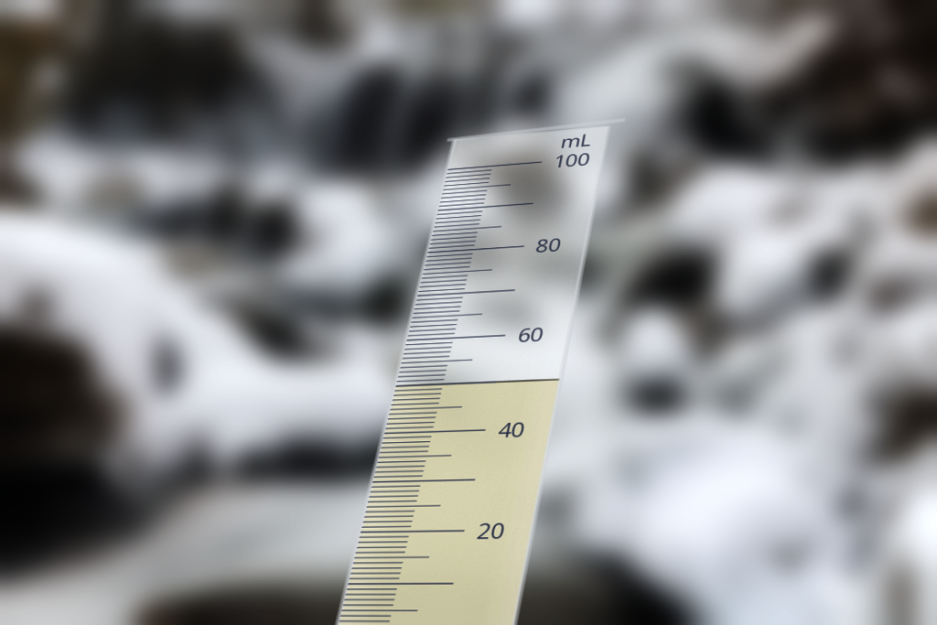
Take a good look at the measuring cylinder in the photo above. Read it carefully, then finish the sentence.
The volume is 50 mL
